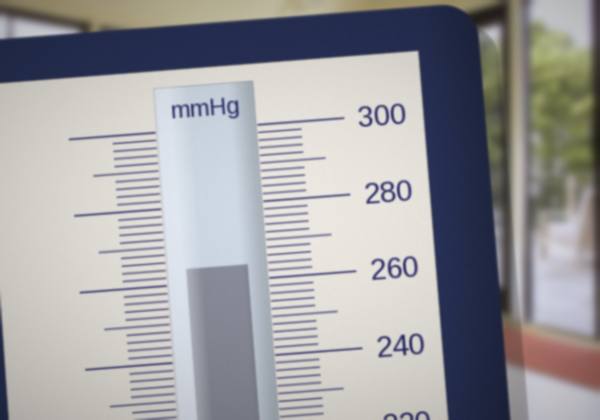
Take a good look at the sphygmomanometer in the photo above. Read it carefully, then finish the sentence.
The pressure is 264 mmHg
